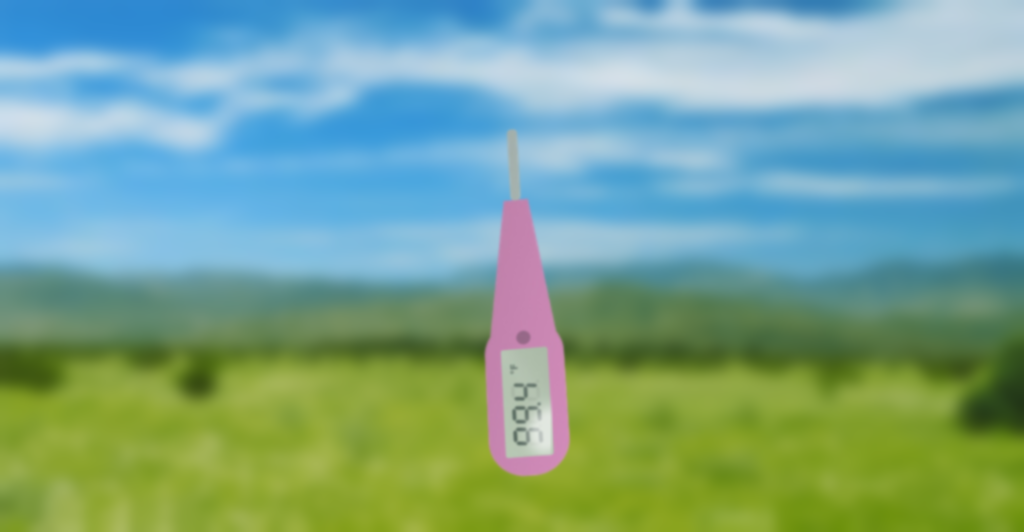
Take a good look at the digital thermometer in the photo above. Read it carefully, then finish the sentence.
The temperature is 99.4 °F
